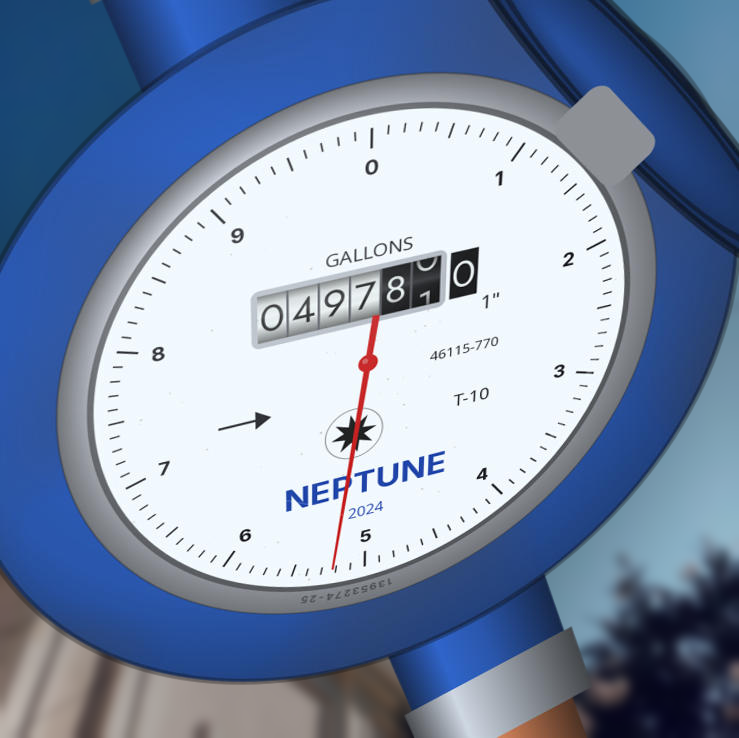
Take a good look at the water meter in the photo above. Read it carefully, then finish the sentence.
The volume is 497805.2 gal
